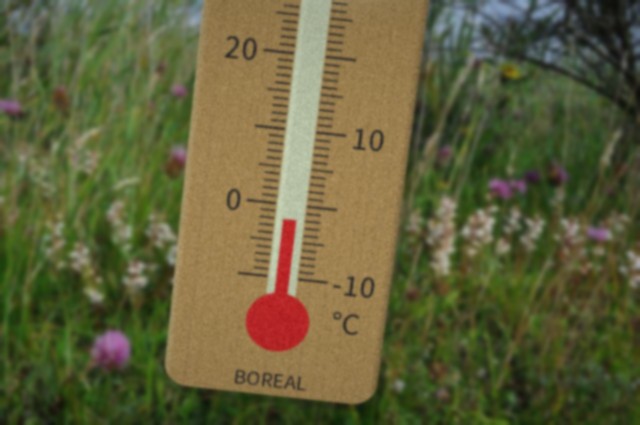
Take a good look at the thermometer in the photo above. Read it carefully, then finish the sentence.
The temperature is -2 °C
